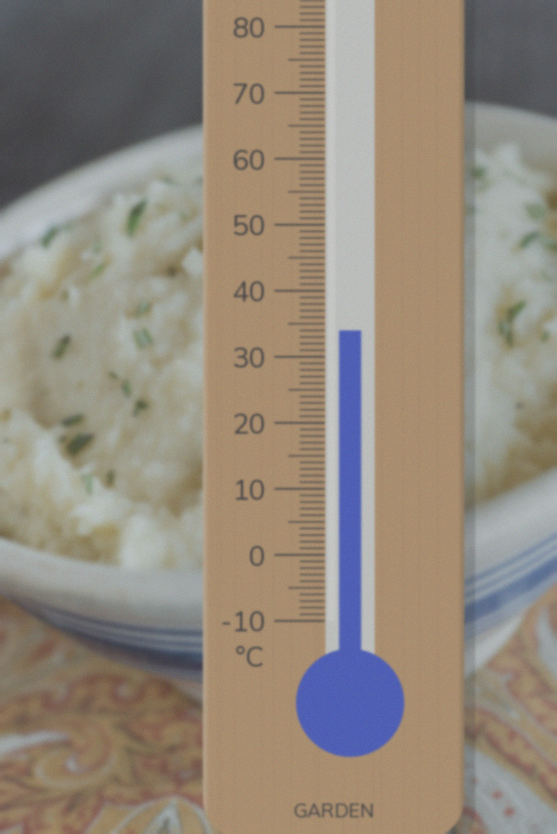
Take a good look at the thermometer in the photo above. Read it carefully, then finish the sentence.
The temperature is 34 °C
